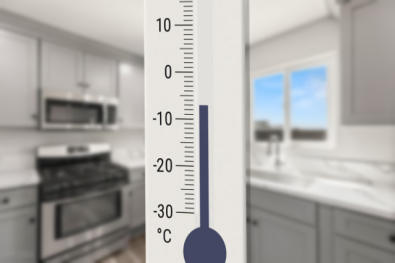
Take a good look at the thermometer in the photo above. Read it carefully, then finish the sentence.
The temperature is -7 °C
